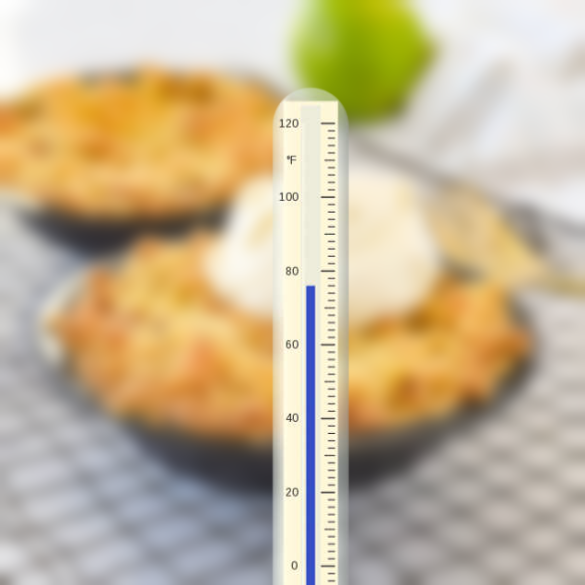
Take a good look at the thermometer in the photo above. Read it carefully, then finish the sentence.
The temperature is 76 °F
